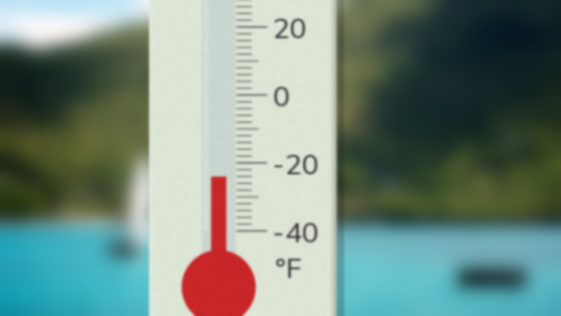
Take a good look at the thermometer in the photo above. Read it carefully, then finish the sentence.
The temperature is -24 °F
